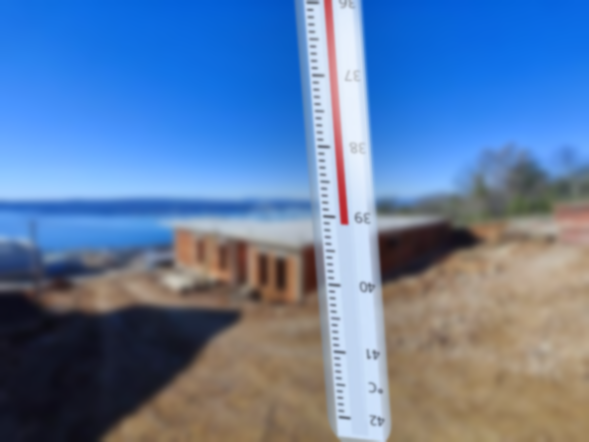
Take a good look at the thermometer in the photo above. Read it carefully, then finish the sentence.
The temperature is 39.1 °C
